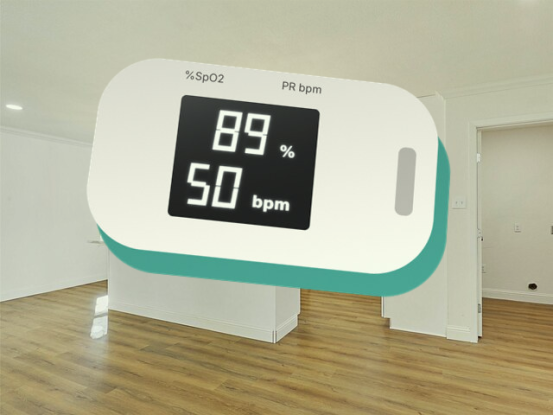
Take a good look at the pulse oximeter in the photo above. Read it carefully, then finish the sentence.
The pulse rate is 50 bpm
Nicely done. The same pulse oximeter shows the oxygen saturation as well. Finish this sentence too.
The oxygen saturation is 89 %
